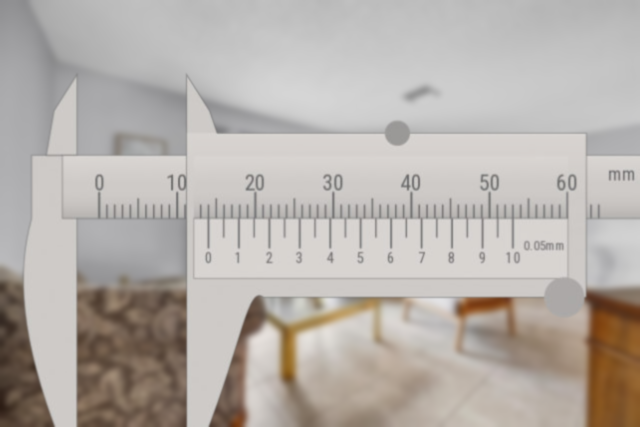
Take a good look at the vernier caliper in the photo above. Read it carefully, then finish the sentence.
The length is 14.0 mm
